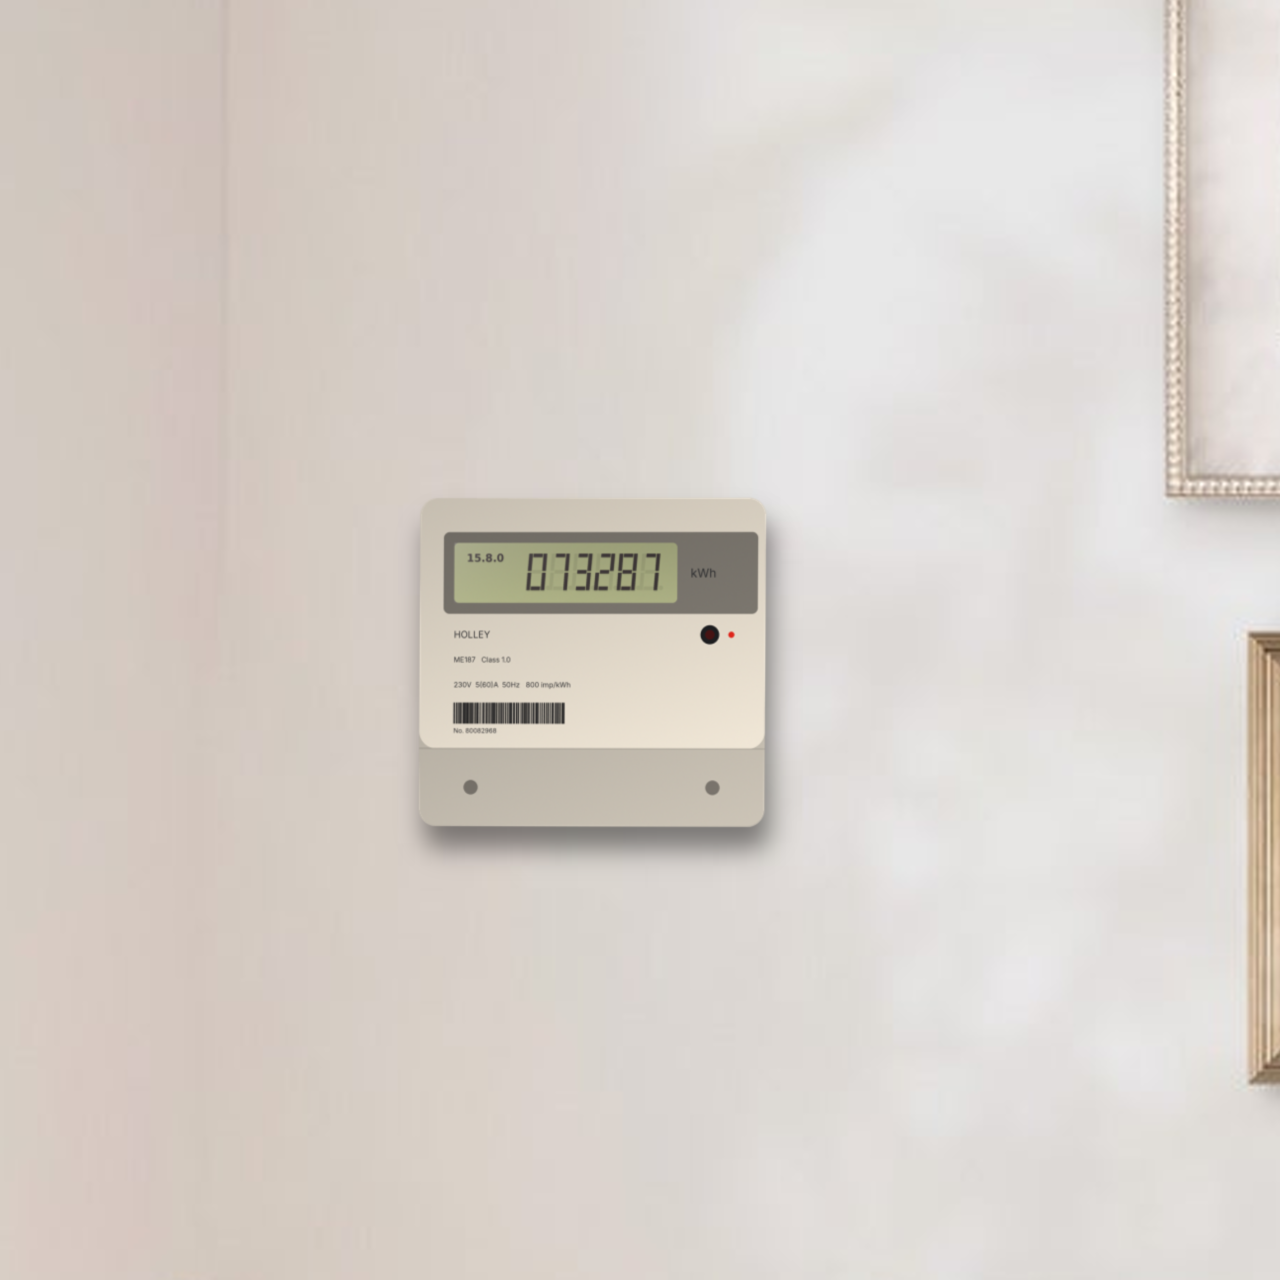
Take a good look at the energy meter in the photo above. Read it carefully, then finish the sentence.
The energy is 73287 kWh
